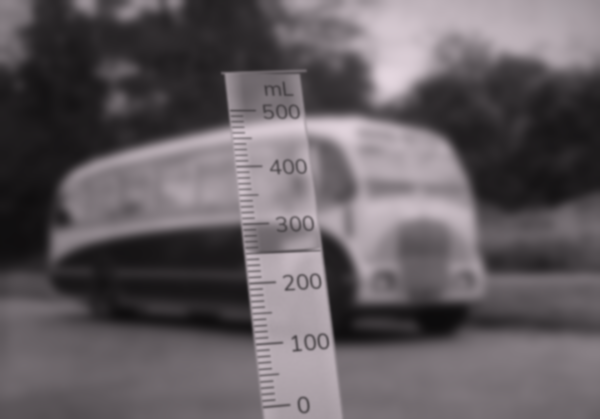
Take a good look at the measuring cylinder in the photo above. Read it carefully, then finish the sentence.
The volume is 250 mL
